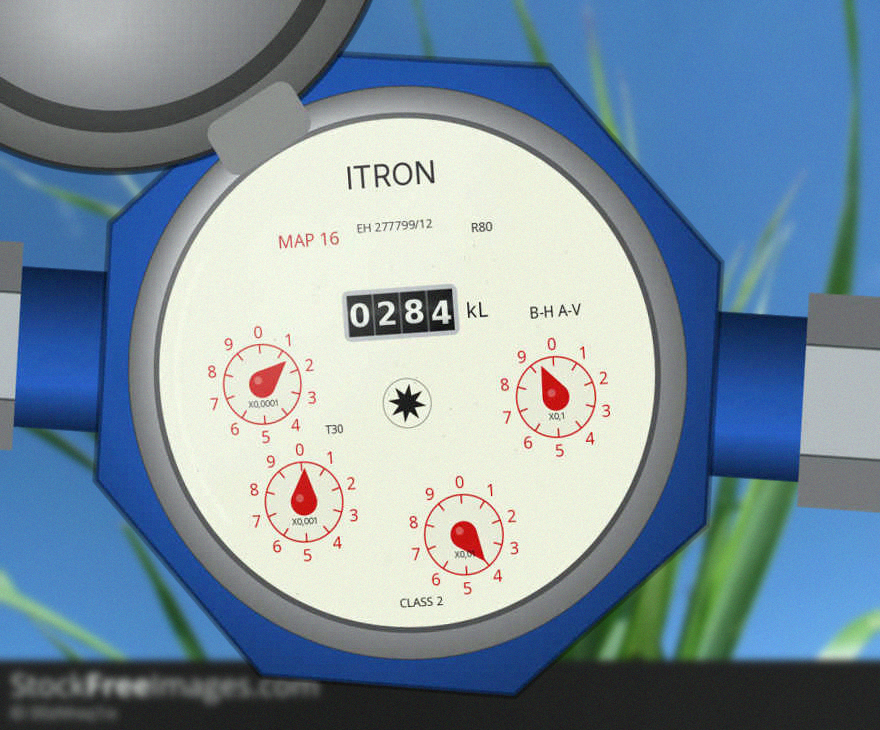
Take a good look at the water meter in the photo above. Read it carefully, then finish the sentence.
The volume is 283.9401 kL
